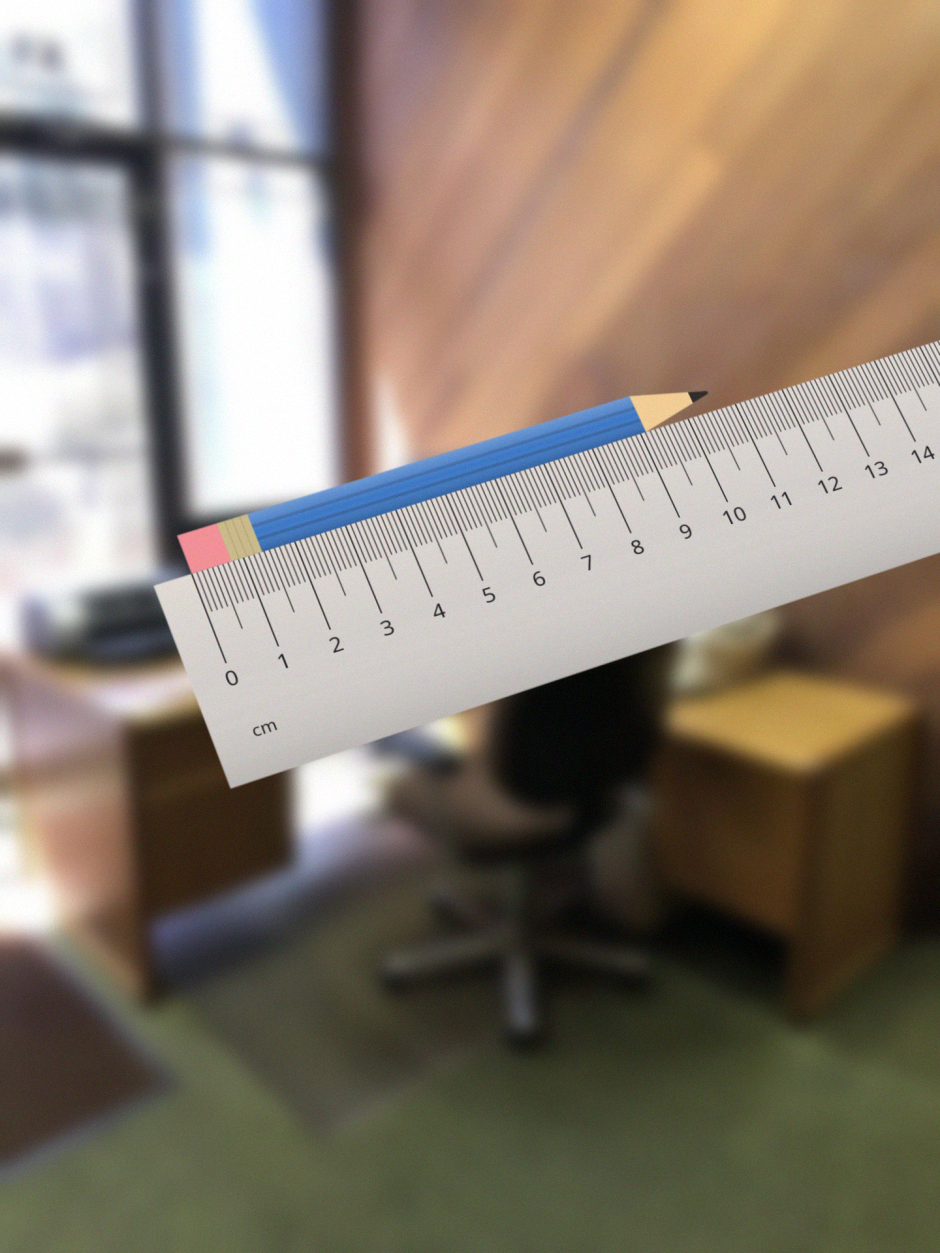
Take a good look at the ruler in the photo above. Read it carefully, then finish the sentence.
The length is 10.6 cm
